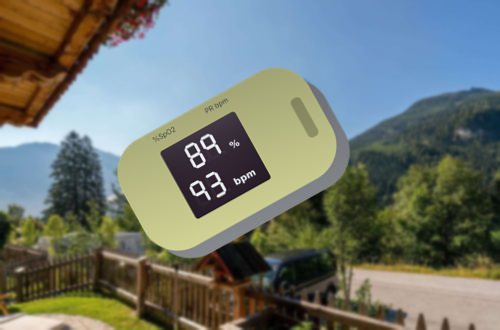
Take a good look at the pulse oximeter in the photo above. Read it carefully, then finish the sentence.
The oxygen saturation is 89 %
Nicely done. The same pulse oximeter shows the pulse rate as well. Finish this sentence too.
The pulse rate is 93 bpm
